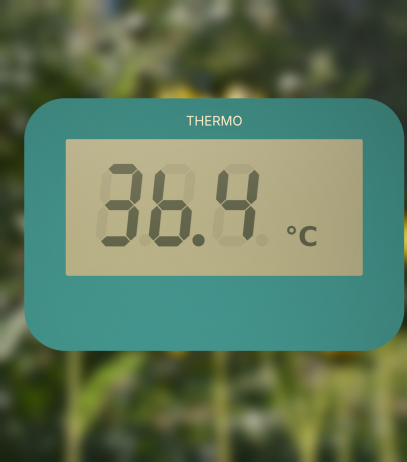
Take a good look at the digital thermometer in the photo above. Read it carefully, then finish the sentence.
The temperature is 36.4 °C
